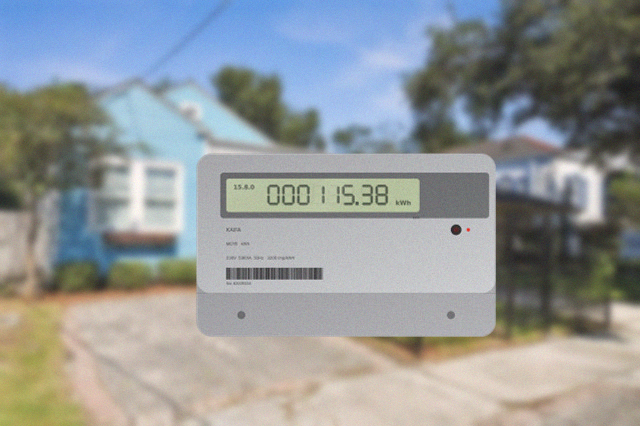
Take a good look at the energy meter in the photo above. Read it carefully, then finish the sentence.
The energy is 115.38 kWh
